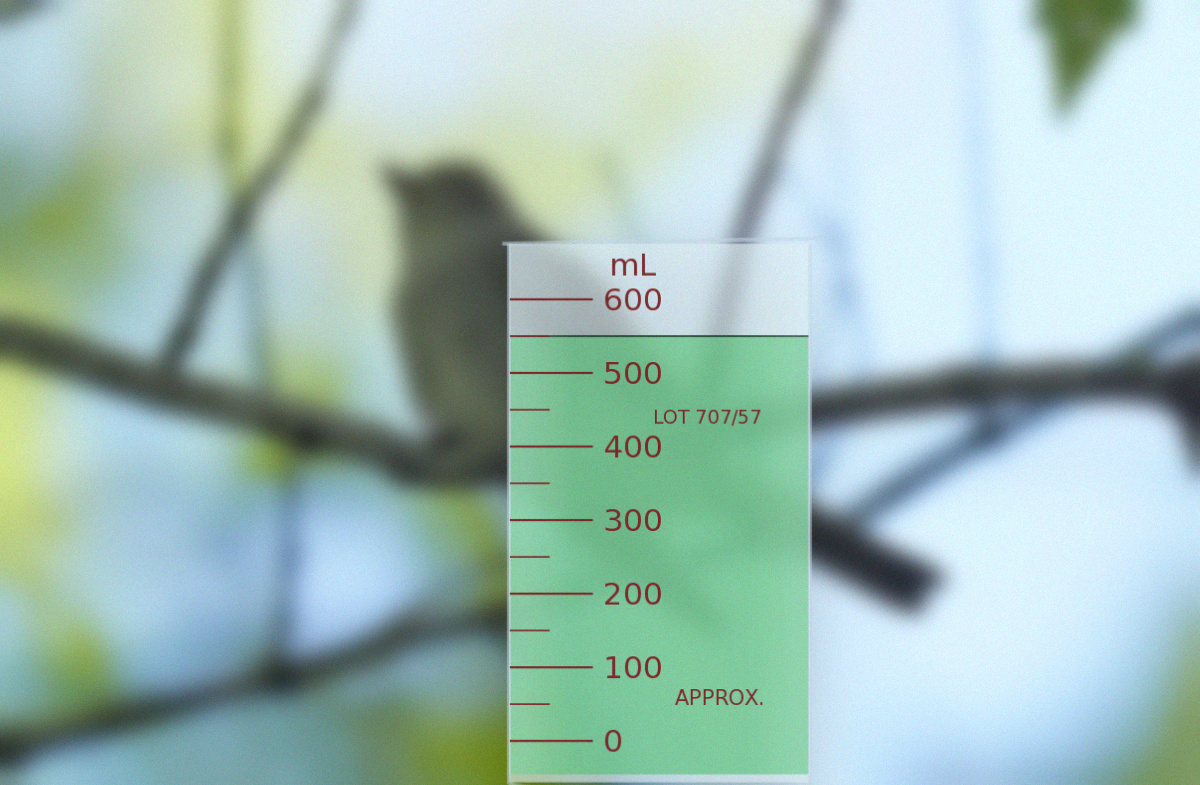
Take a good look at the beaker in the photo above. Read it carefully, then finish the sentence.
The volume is 550 mL
